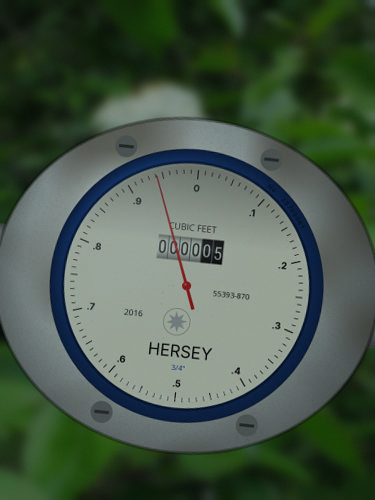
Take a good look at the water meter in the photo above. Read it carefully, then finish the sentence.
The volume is 4.94 ft³
